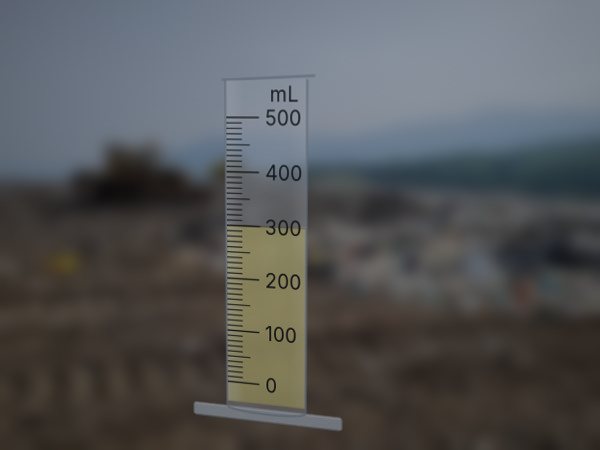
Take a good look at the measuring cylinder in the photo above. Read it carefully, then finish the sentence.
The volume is 300 mL
